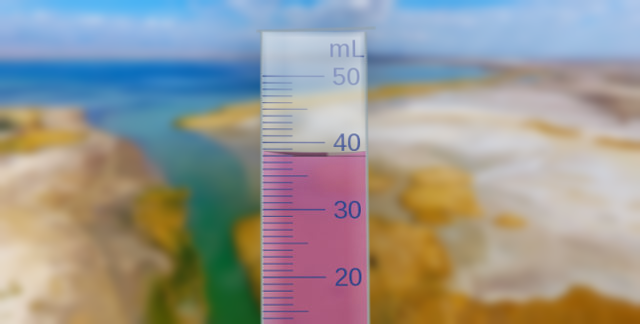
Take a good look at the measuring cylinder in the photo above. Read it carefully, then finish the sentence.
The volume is 38 mL
